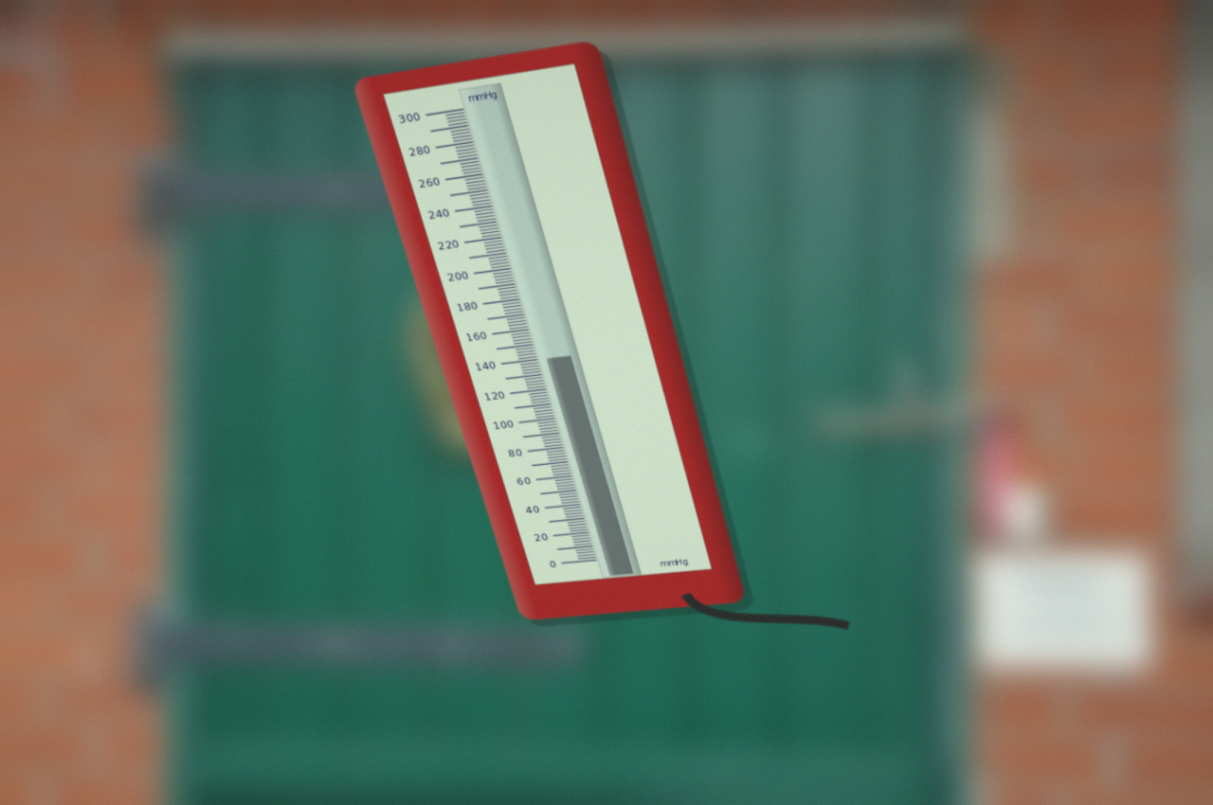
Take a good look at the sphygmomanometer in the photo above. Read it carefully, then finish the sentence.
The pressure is 140 mmHg
